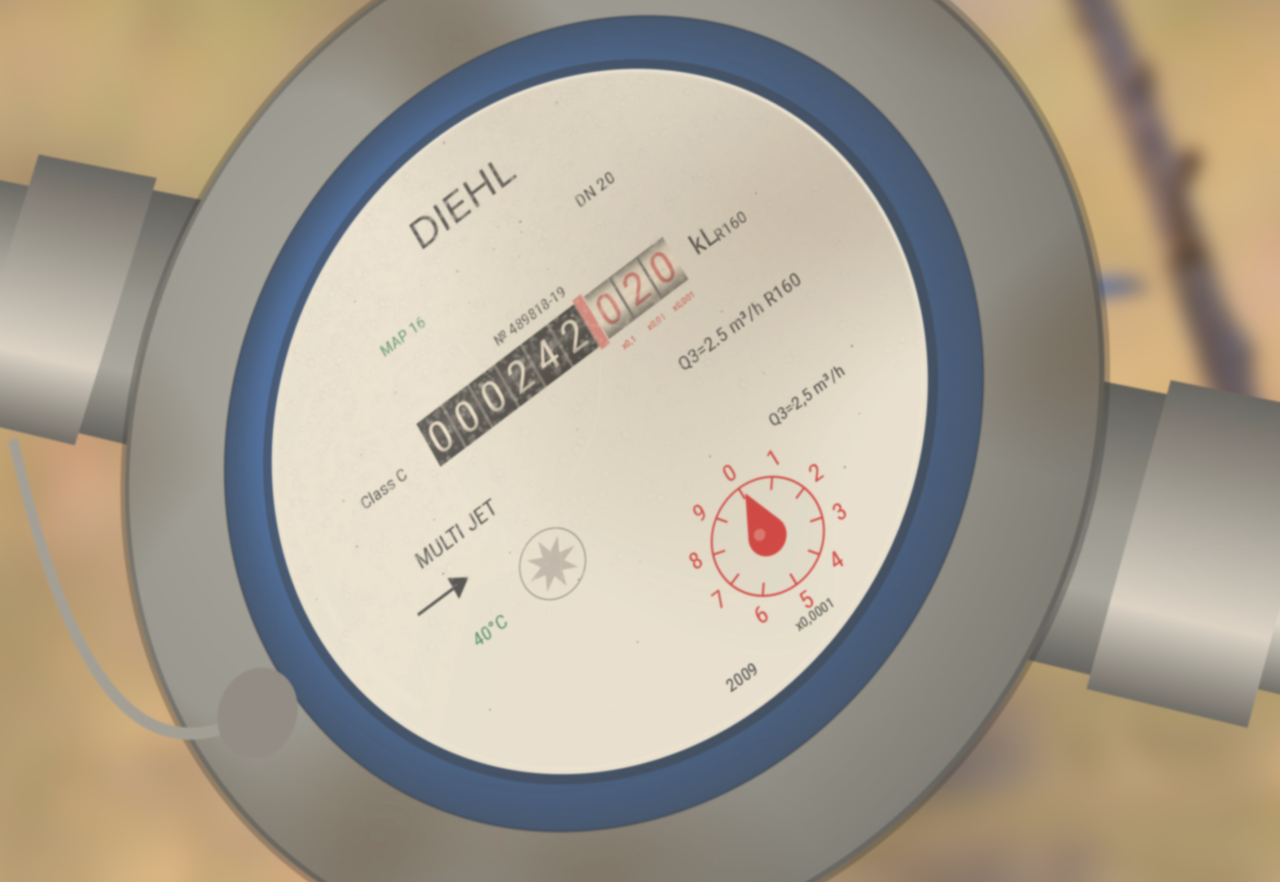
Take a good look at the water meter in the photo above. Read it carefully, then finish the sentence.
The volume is 242.0200 kL
